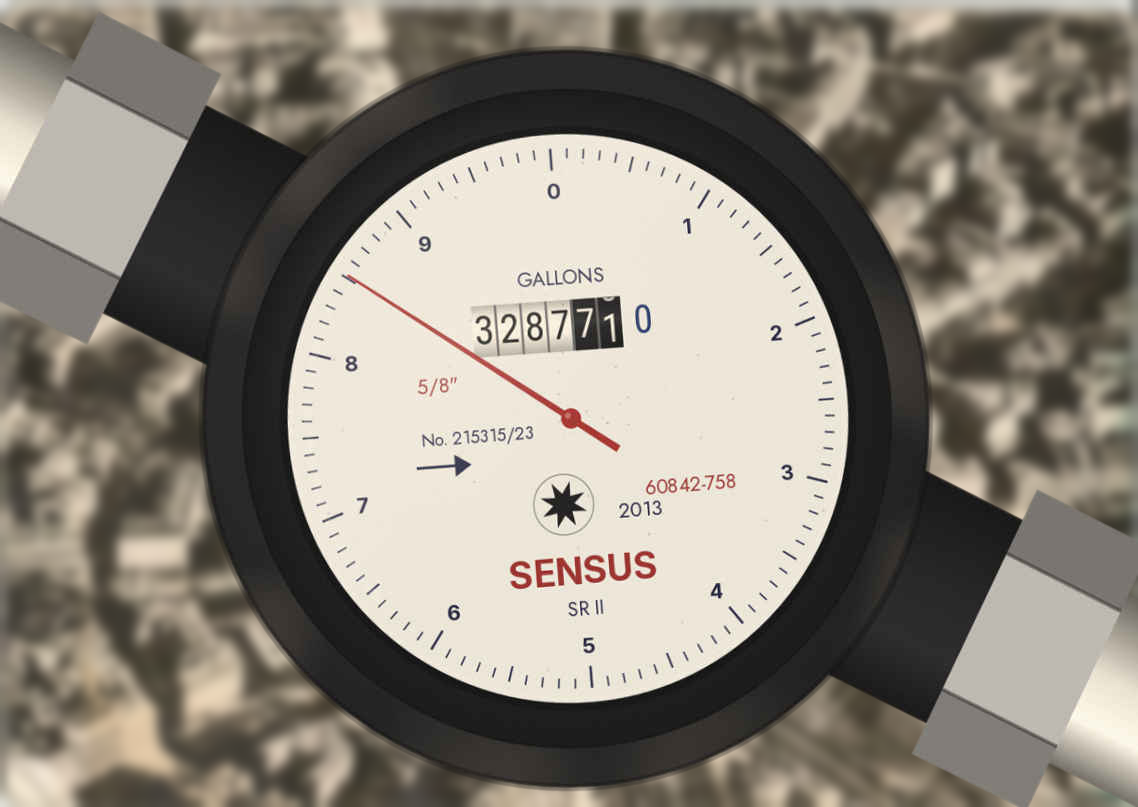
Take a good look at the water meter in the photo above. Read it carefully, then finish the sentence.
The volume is 3287708.5 gal
